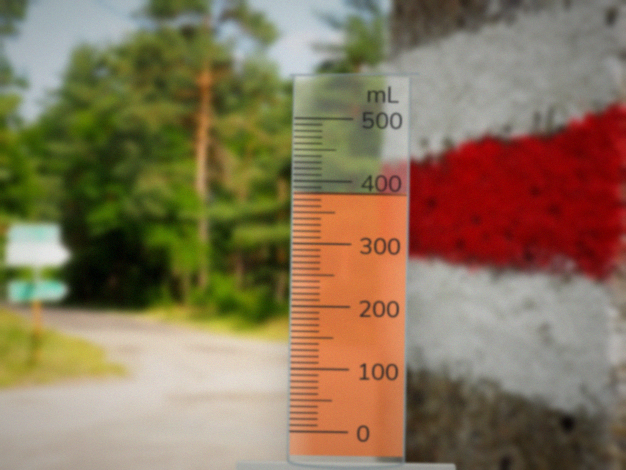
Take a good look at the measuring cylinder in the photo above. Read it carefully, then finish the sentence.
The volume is 380 mL
